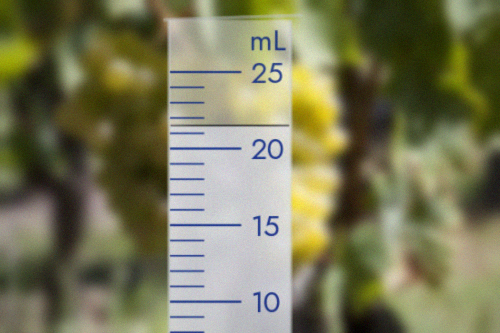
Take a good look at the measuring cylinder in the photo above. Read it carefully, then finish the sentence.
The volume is 21.5 mL
